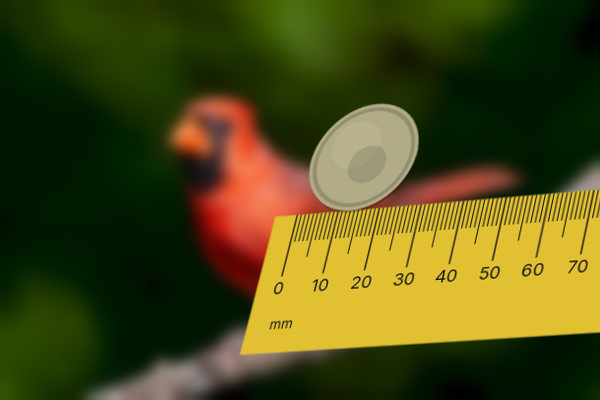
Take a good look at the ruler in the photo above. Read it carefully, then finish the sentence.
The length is 26 mm
